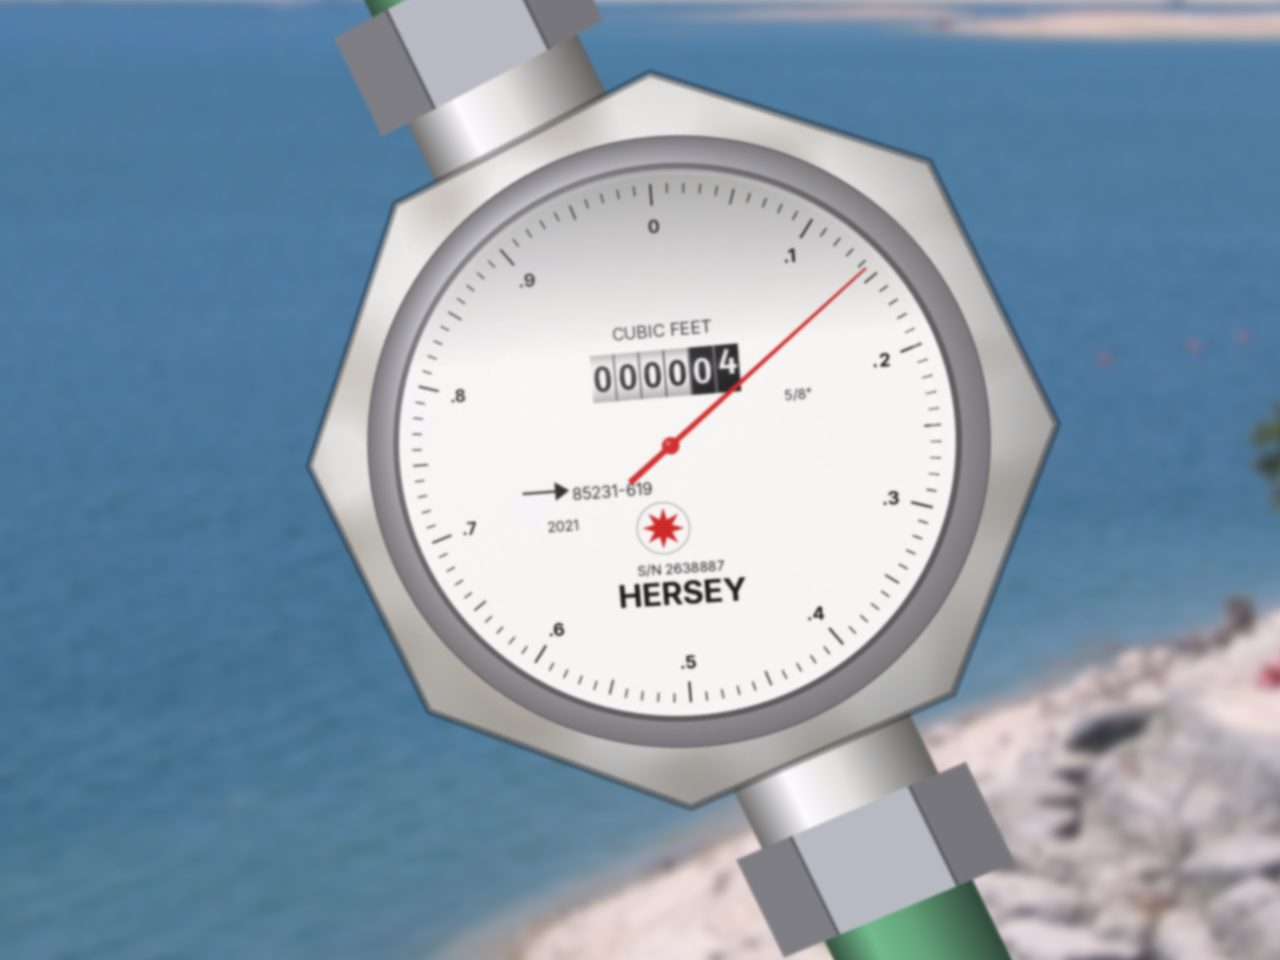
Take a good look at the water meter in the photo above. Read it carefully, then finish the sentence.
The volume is 4.14 ft³
